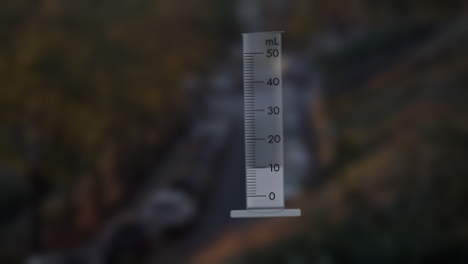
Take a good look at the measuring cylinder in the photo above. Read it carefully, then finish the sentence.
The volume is 10 mL
